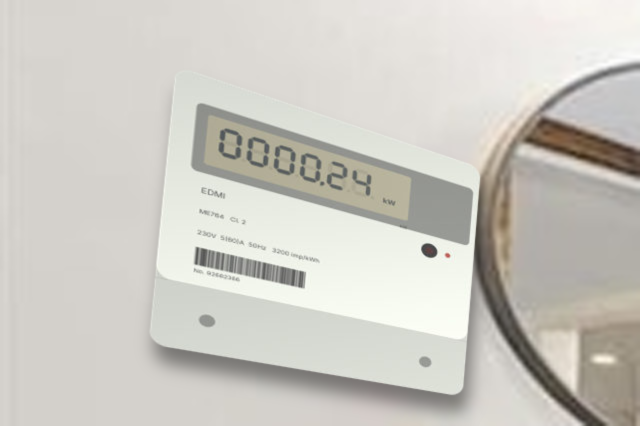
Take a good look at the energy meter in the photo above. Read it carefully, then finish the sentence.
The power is 0.24 kW
